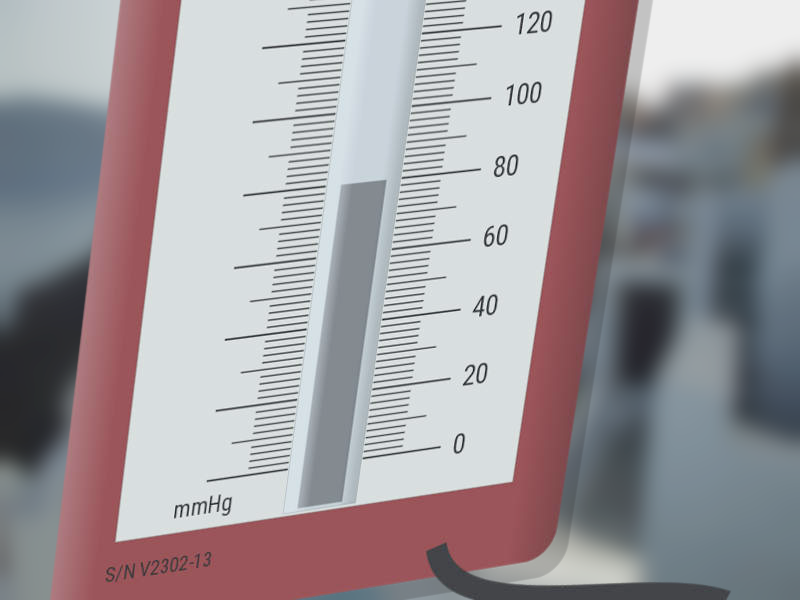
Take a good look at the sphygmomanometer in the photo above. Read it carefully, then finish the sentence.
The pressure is 80 mmHg
